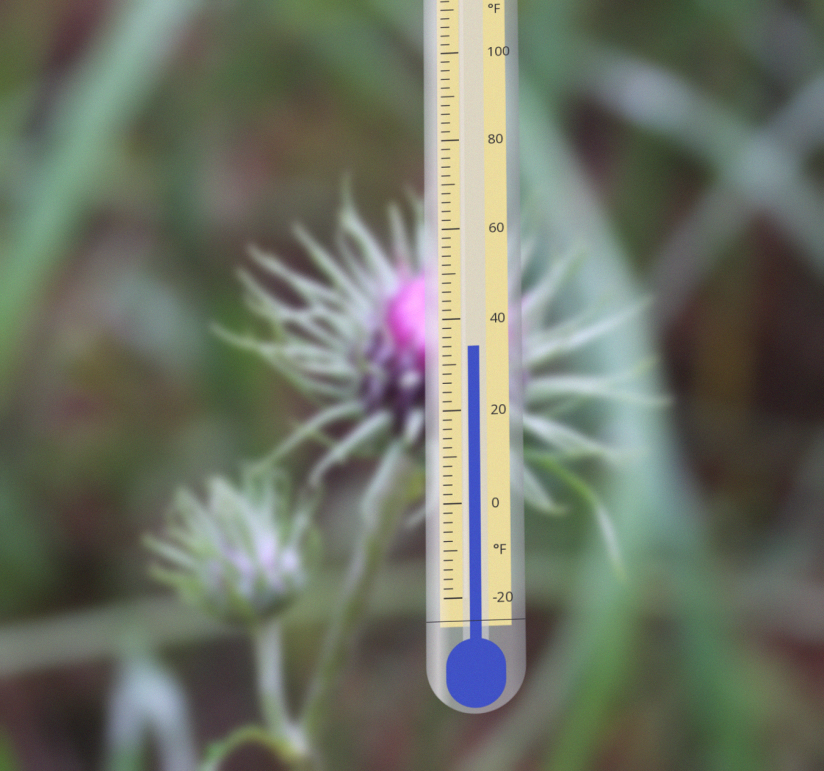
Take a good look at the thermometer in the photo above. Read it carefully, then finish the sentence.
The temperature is 34 °F
